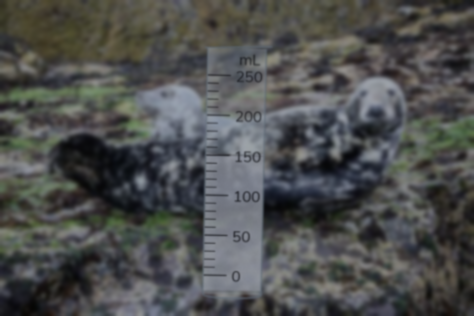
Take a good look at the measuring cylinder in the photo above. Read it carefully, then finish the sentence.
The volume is 150 mL
